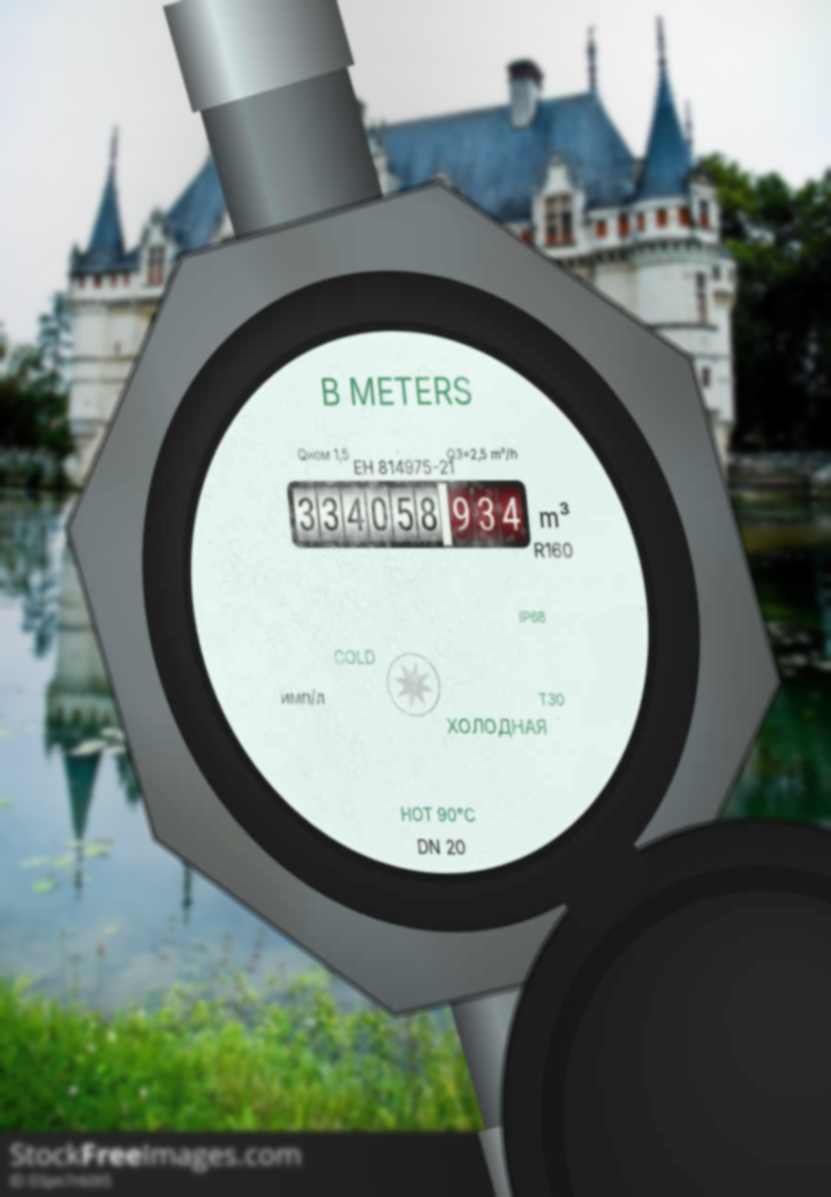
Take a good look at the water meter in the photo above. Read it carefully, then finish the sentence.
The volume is 334058.934 m³
